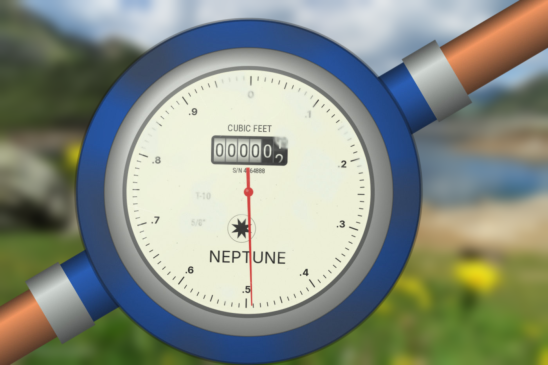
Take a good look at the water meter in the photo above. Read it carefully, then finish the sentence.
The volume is 1.49 ft³
